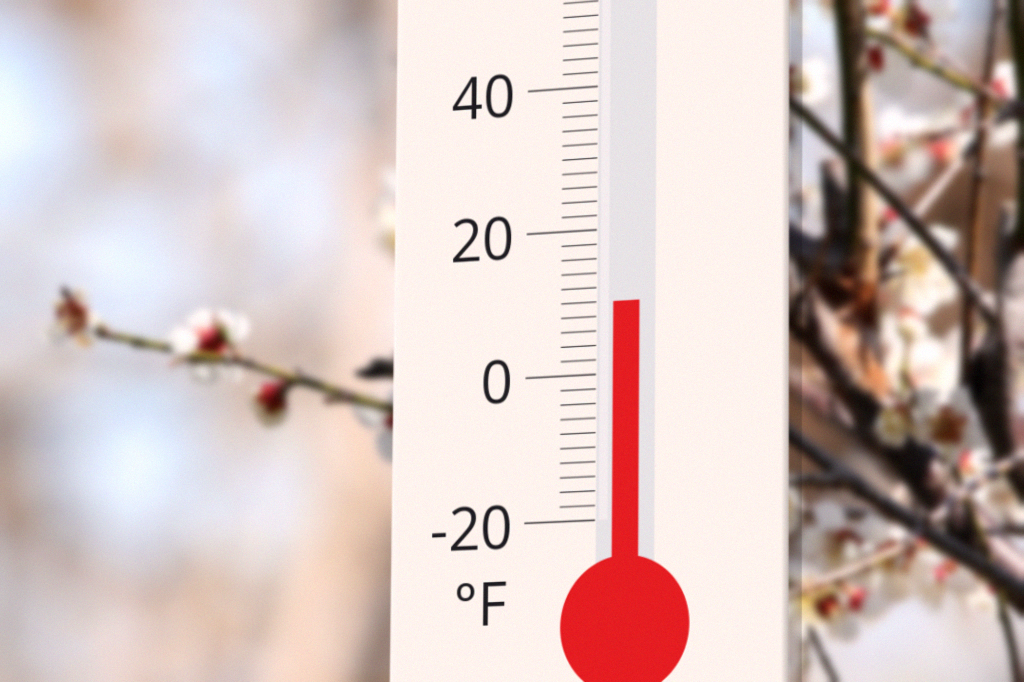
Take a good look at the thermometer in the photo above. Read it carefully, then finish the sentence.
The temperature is 10 °F
